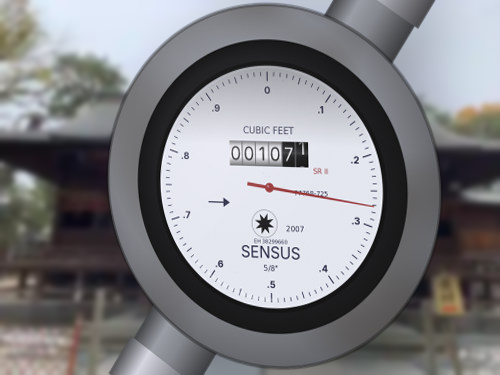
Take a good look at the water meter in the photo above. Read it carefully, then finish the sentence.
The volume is 1071.27 ft³
